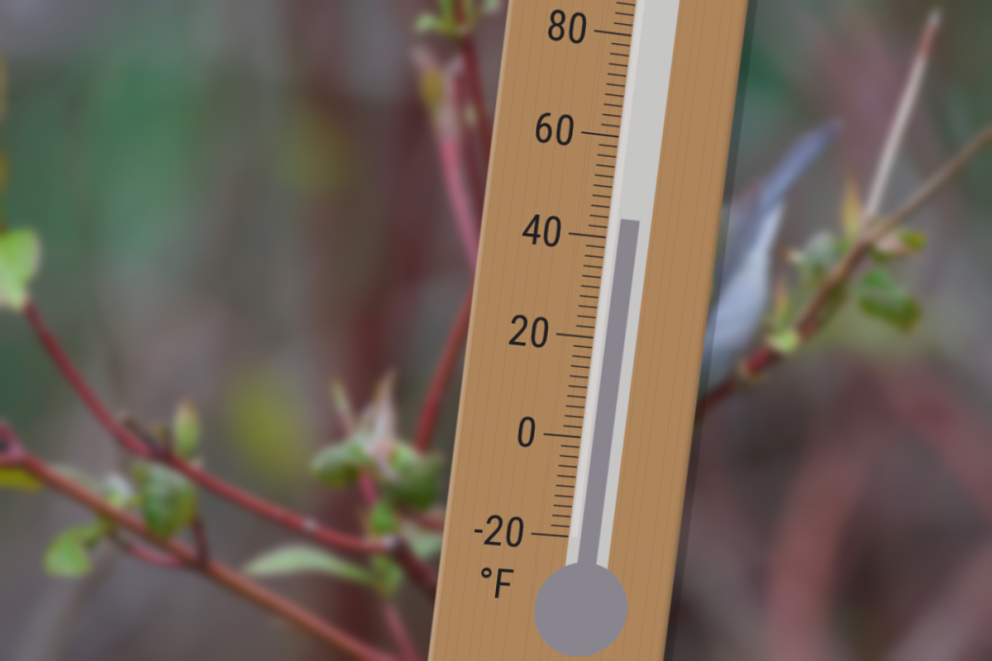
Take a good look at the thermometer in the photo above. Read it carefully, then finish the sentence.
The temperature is 44 °F
